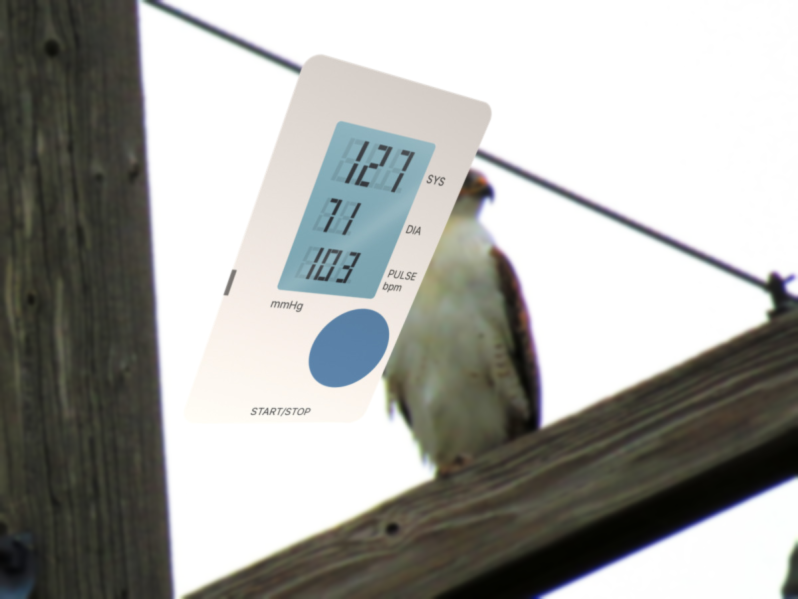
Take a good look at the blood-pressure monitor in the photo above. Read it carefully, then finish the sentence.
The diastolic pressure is 71 mmHg
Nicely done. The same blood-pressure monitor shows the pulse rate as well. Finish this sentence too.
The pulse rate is 103 bpm
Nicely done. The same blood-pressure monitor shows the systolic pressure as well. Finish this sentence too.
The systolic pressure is 127 mmHg
